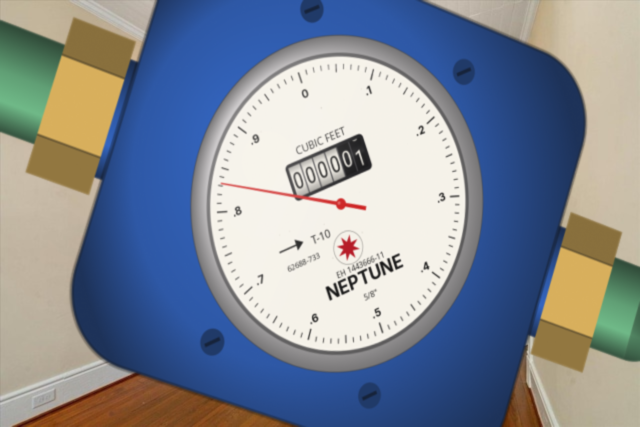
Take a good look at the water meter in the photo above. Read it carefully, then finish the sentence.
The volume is 0.83 ft³
